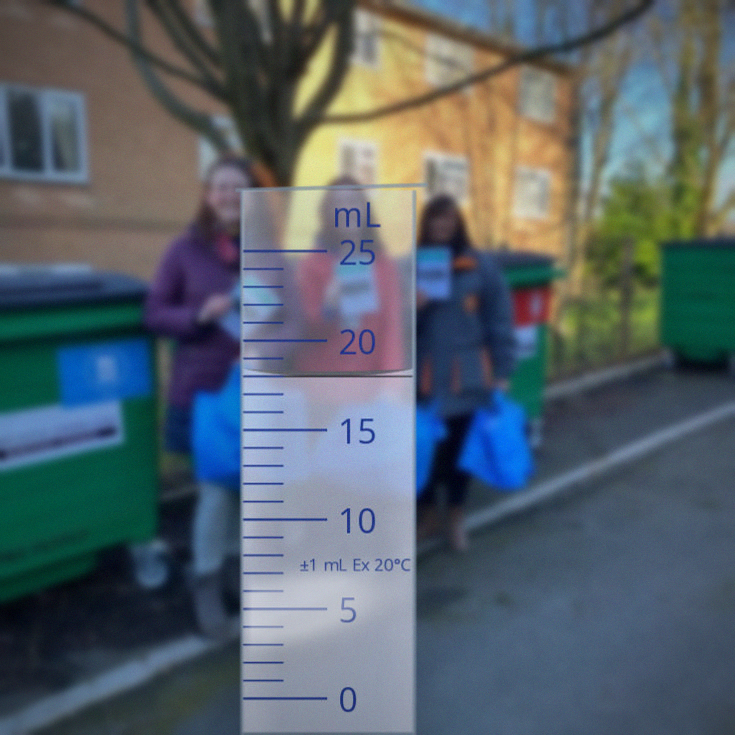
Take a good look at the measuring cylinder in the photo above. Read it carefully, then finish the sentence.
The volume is 18 mL
